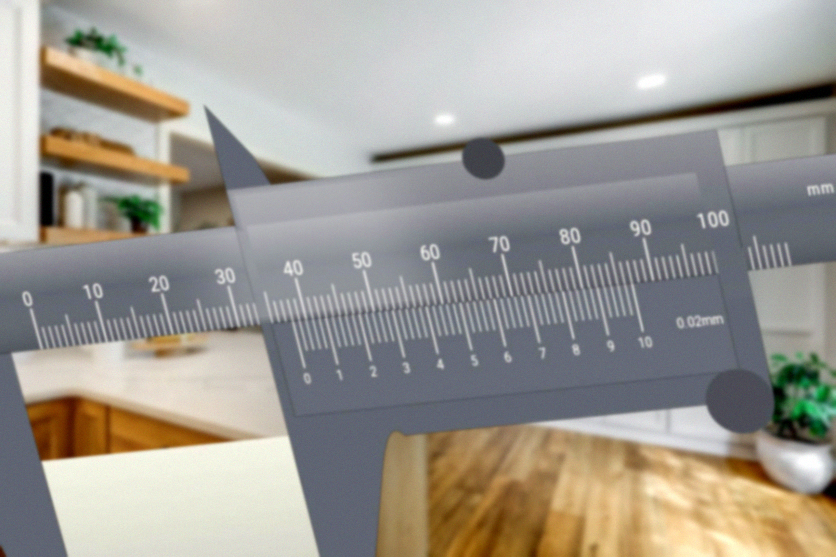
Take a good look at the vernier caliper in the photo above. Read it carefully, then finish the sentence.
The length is 38.0 mm
